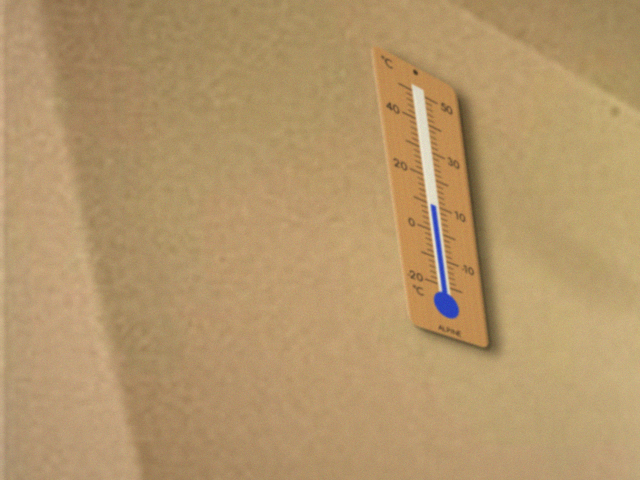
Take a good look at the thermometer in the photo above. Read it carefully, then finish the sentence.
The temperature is 10 °C
